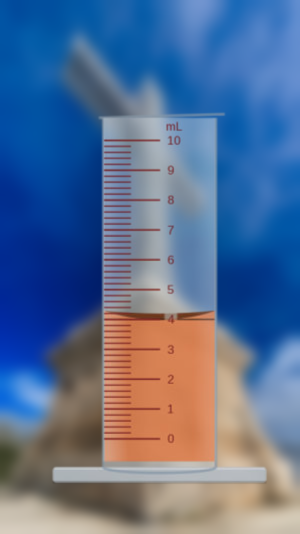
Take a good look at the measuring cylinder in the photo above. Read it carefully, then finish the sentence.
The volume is 4 mL
